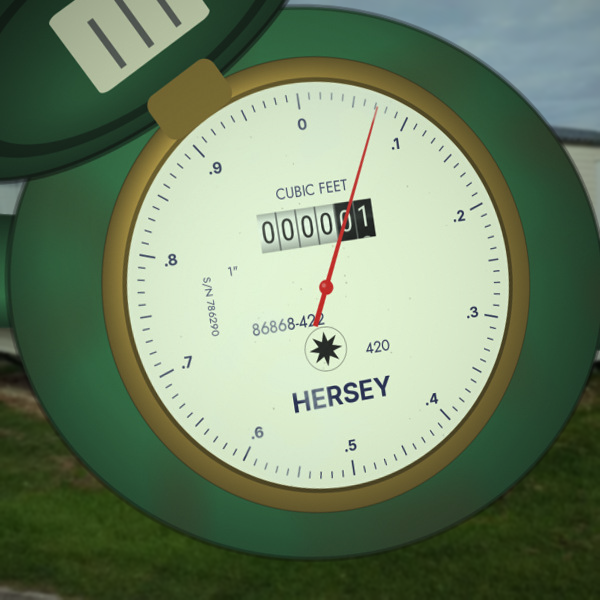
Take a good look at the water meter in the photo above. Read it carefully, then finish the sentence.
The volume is 1.07 ft³
